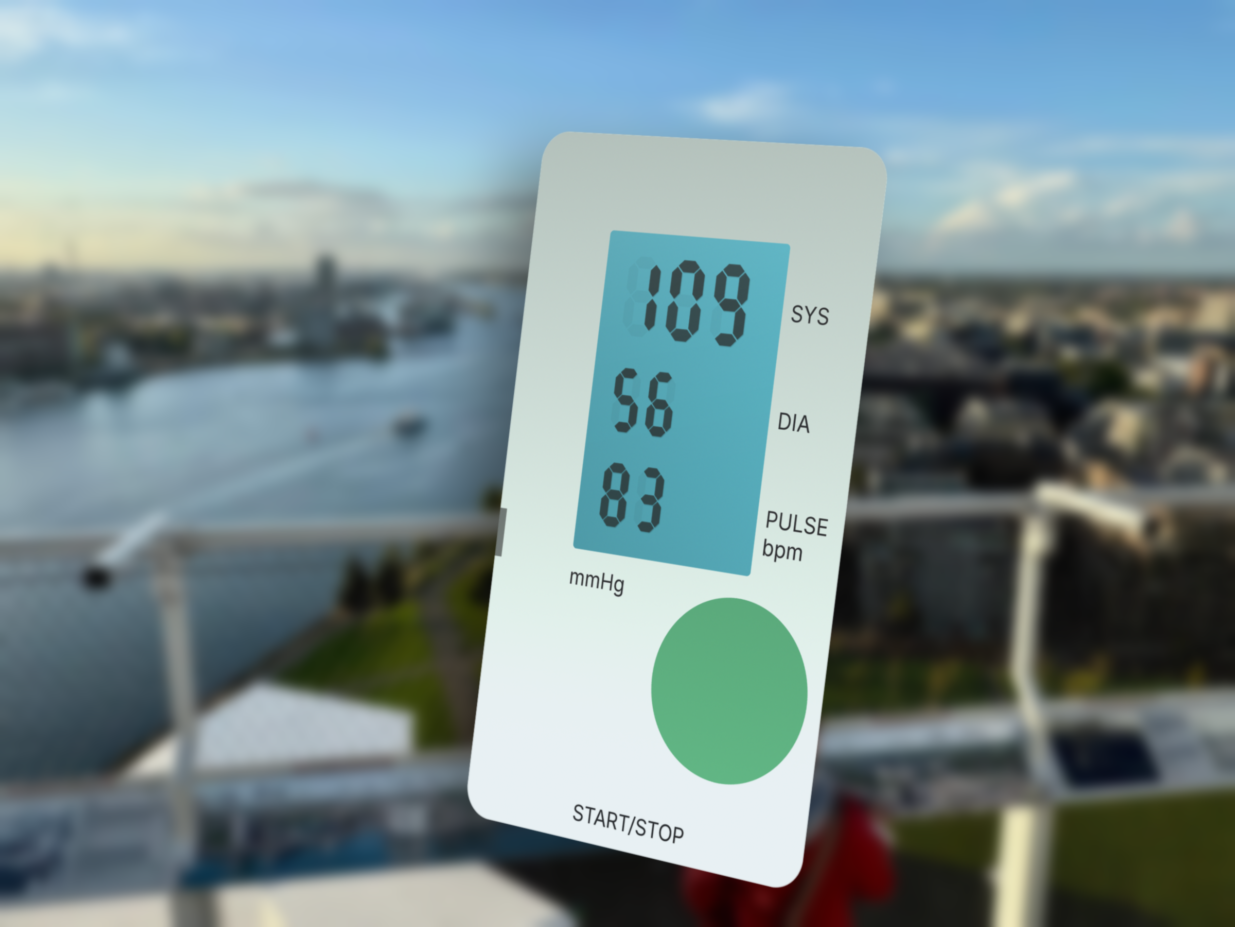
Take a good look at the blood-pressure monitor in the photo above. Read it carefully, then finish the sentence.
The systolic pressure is 109 mmHg
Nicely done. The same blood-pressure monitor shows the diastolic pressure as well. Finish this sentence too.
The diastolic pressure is 56 mmHg
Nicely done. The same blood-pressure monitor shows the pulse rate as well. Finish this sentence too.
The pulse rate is 83 bpm
